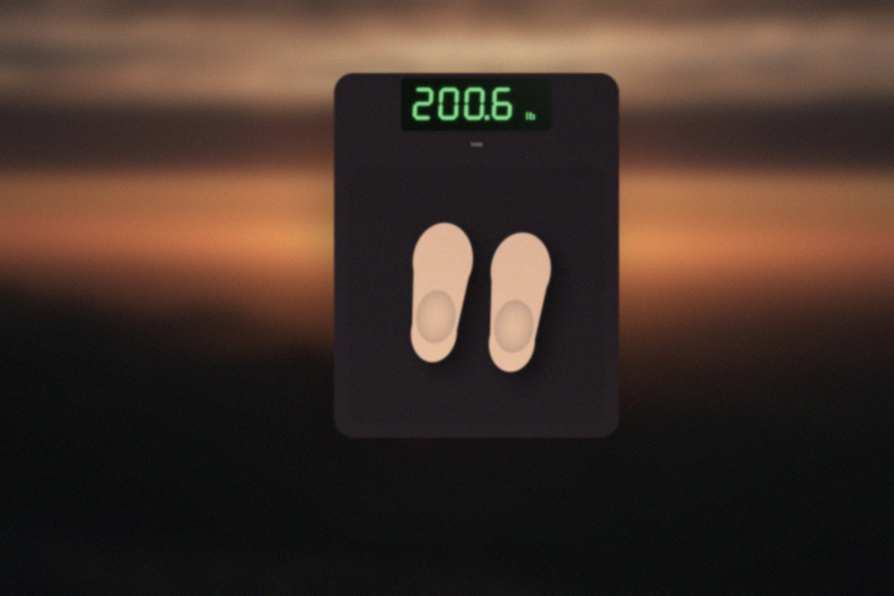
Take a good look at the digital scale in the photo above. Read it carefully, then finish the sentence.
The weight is 200.6 lb
